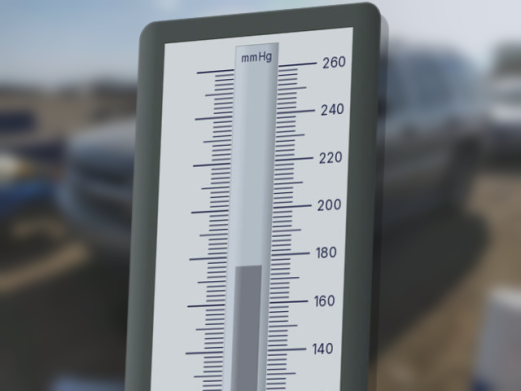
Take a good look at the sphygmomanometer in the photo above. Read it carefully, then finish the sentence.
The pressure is 176 mmHg
